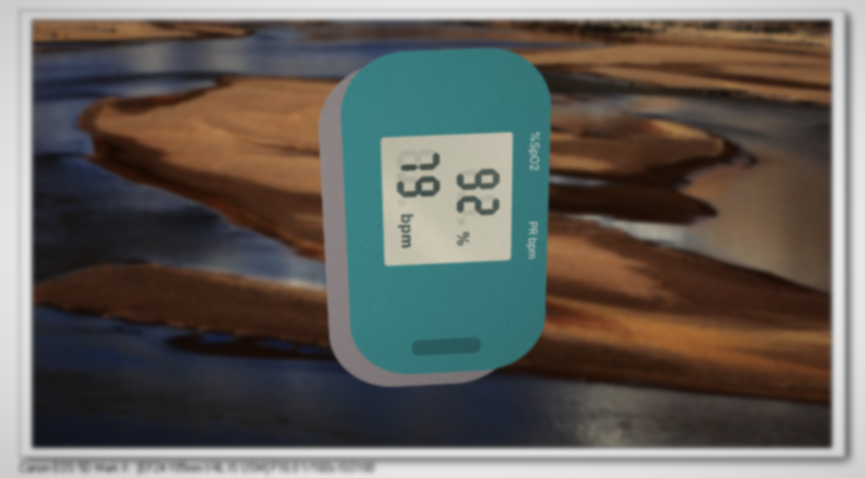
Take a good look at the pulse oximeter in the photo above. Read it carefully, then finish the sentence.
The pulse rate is 79 bpm
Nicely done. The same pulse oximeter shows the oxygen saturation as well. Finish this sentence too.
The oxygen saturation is 92 %
